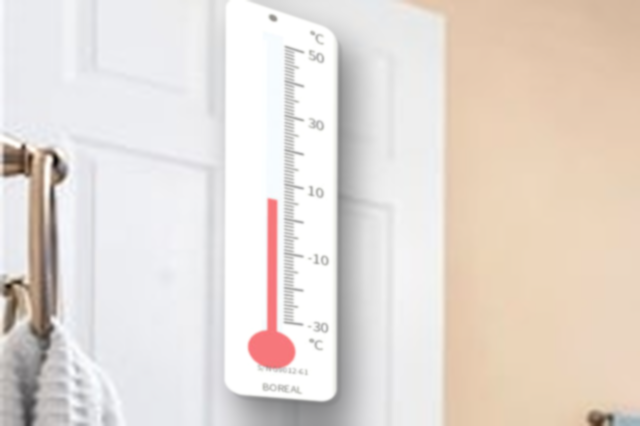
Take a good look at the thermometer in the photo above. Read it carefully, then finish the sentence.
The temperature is 5 °C
